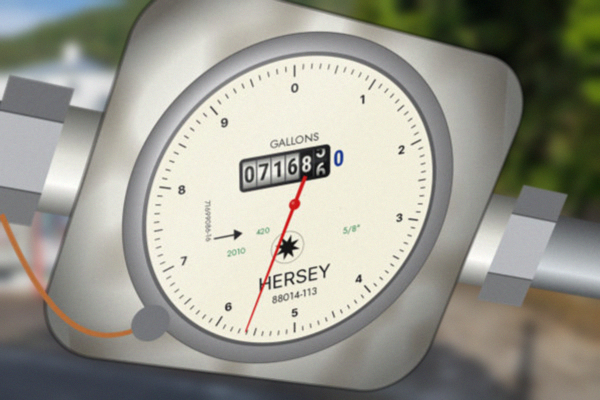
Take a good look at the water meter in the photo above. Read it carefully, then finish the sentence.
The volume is 716855.6 gal
